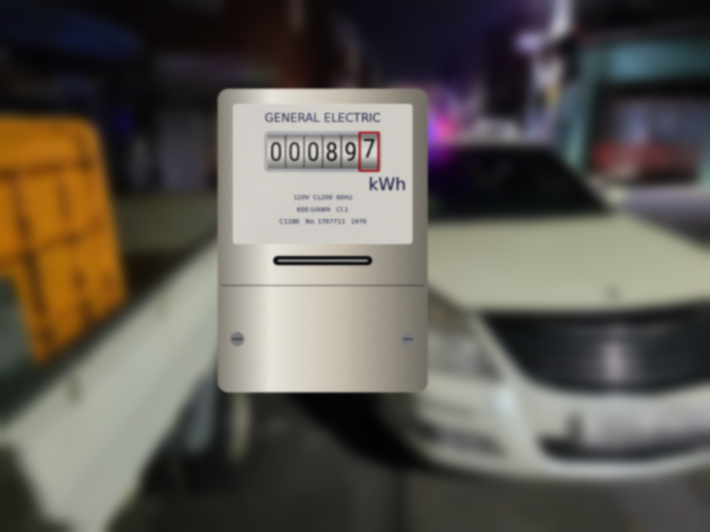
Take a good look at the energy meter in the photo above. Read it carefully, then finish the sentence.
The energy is 89.7 kWh
